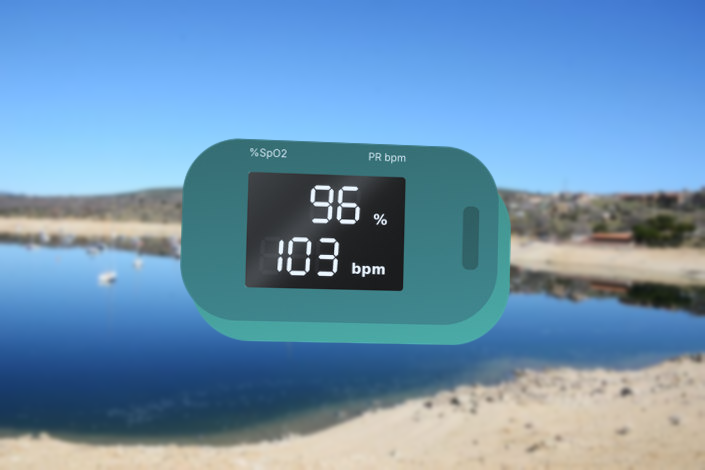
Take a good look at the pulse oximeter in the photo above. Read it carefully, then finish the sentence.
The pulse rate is 103 bpm
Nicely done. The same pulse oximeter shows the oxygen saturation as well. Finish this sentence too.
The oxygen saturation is 96 %
